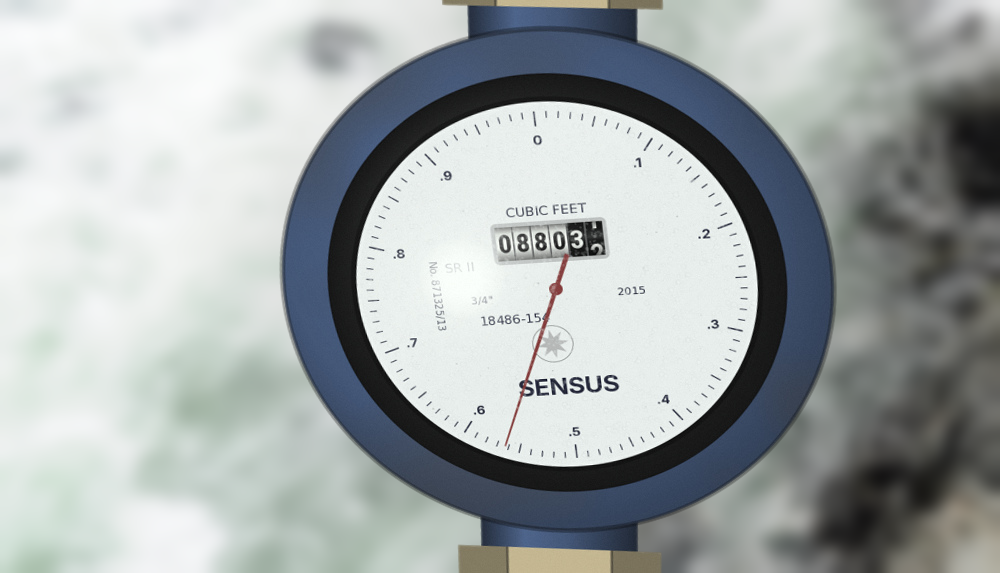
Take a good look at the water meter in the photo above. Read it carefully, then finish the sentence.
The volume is 88031.56 ft³
